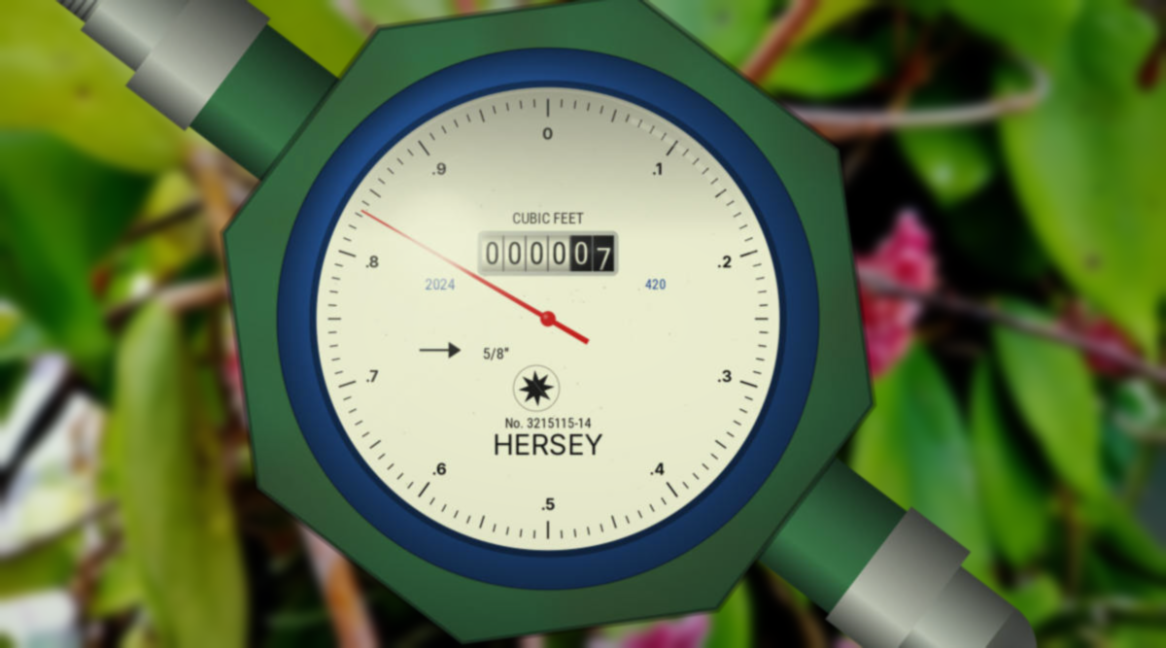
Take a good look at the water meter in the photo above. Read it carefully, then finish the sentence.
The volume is 6.83 ft³
